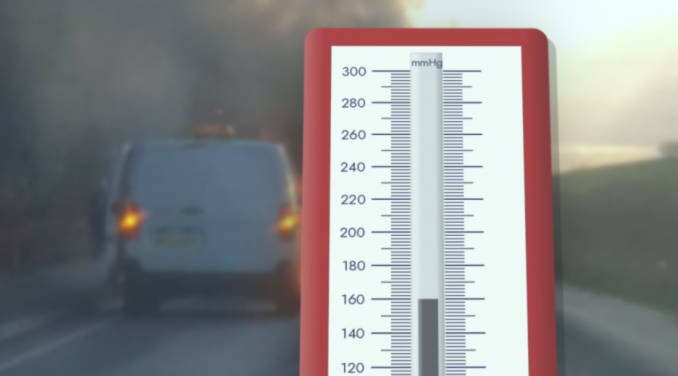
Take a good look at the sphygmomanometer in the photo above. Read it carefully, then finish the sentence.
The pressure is 160 mmHg
